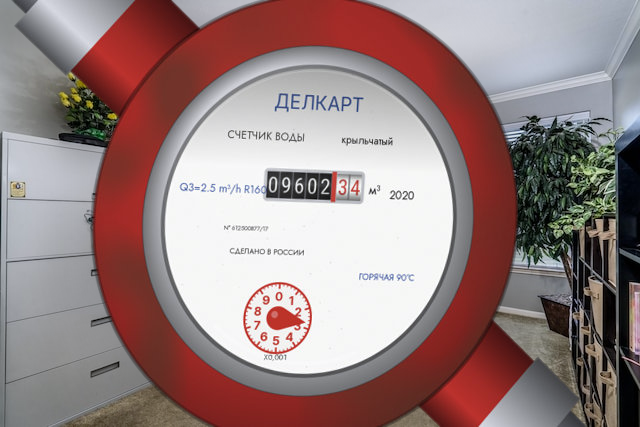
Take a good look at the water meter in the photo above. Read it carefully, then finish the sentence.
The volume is 9602.342 m³
